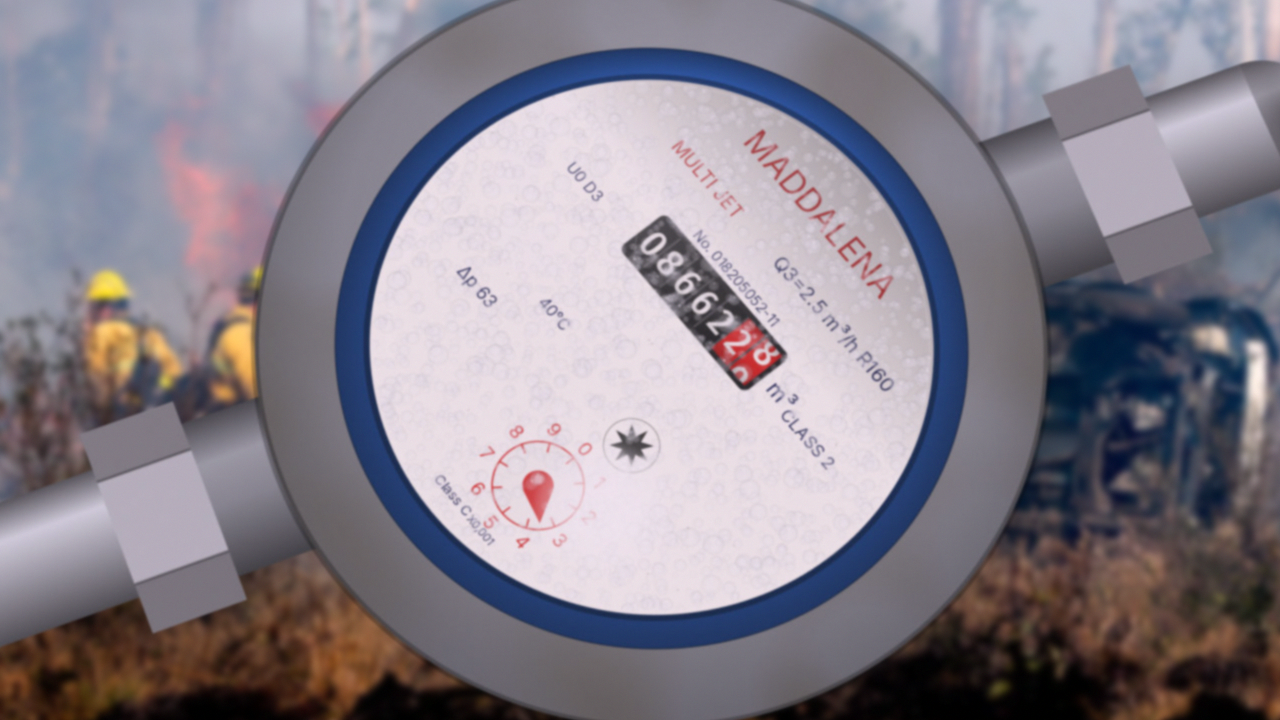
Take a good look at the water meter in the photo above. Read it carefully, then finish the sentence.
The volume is 8662.283 m³
